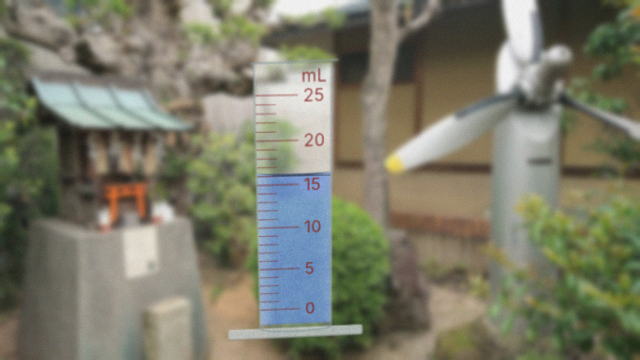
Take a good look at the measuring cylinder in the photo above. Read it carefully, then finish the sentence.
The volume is 16 mL
